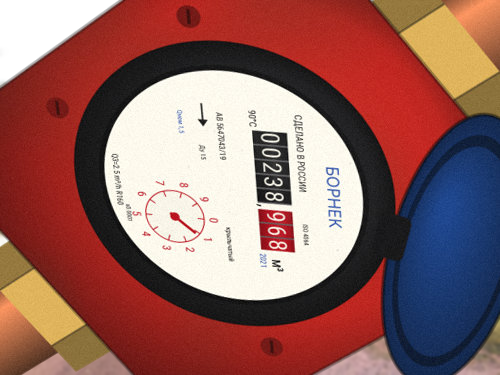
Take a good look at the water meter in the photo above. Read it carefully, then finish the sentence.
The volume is 238.9681 m³
